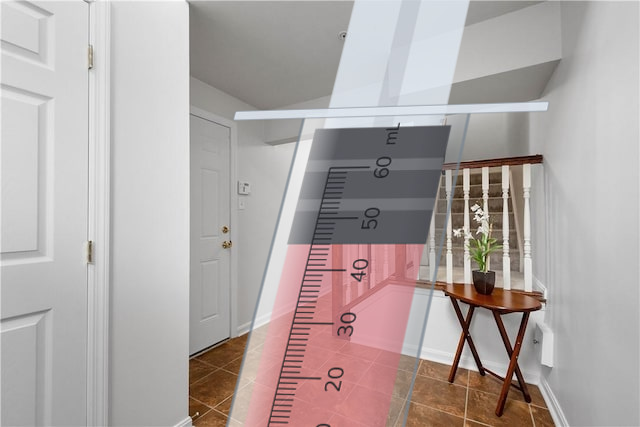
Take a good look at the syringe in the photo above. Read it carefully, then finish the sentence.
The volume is 45 mL
